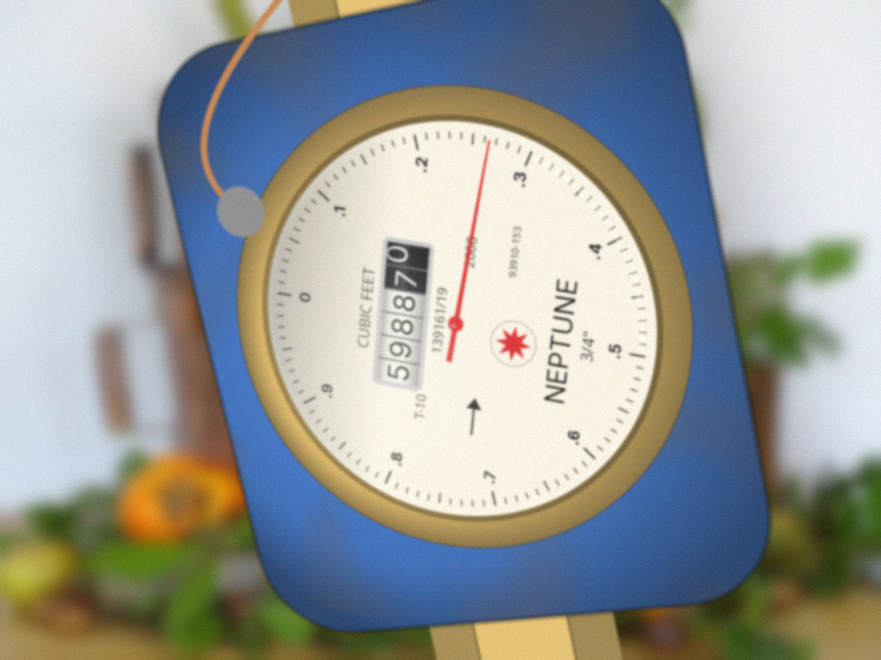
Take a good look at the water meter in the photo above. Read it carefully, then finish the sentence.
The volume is 598870.26 ft³
